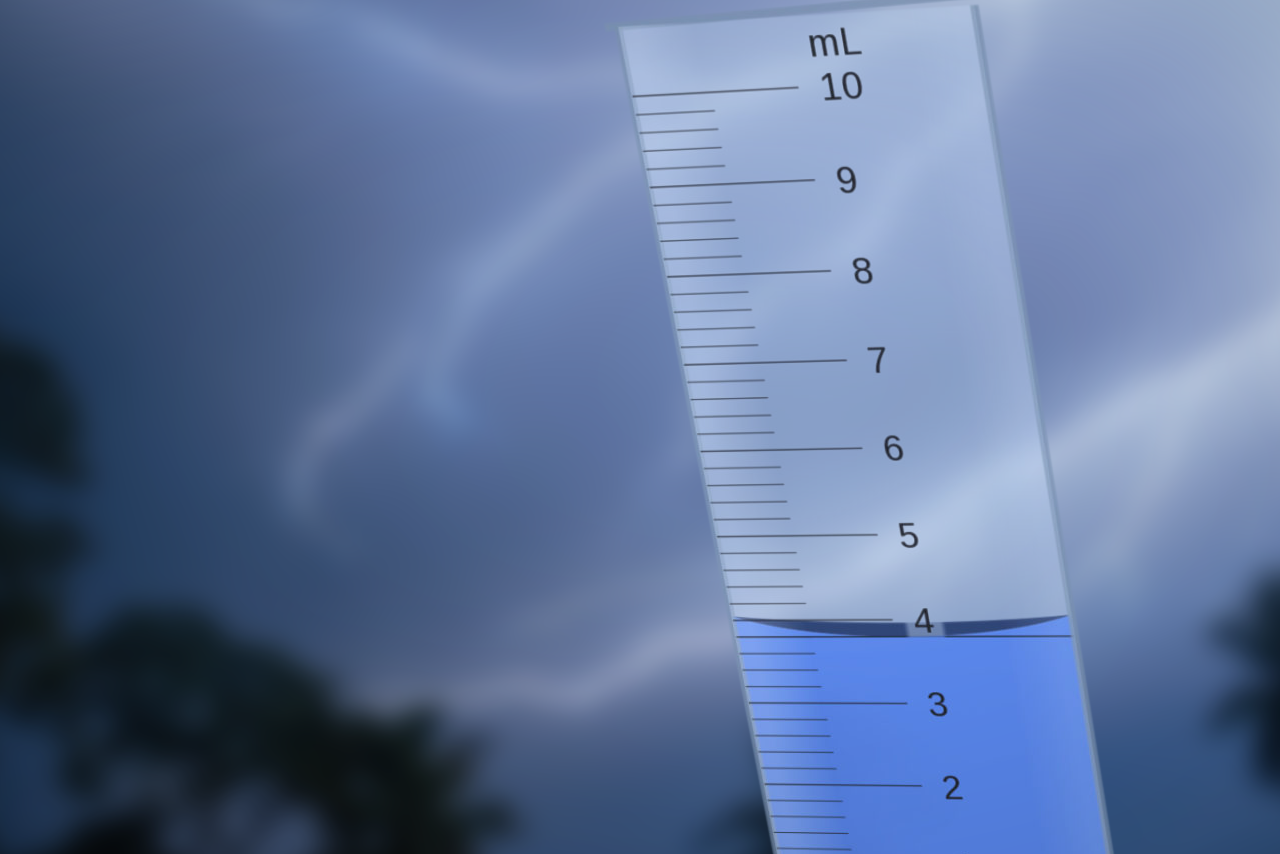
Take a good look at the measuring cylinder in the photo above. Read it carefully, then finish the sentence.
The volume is 3.8 mL
